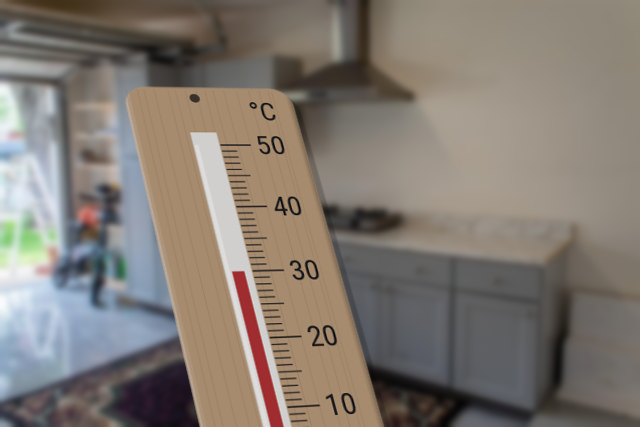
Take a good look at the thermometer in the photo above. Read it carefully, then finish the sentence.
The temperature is 30 °C
